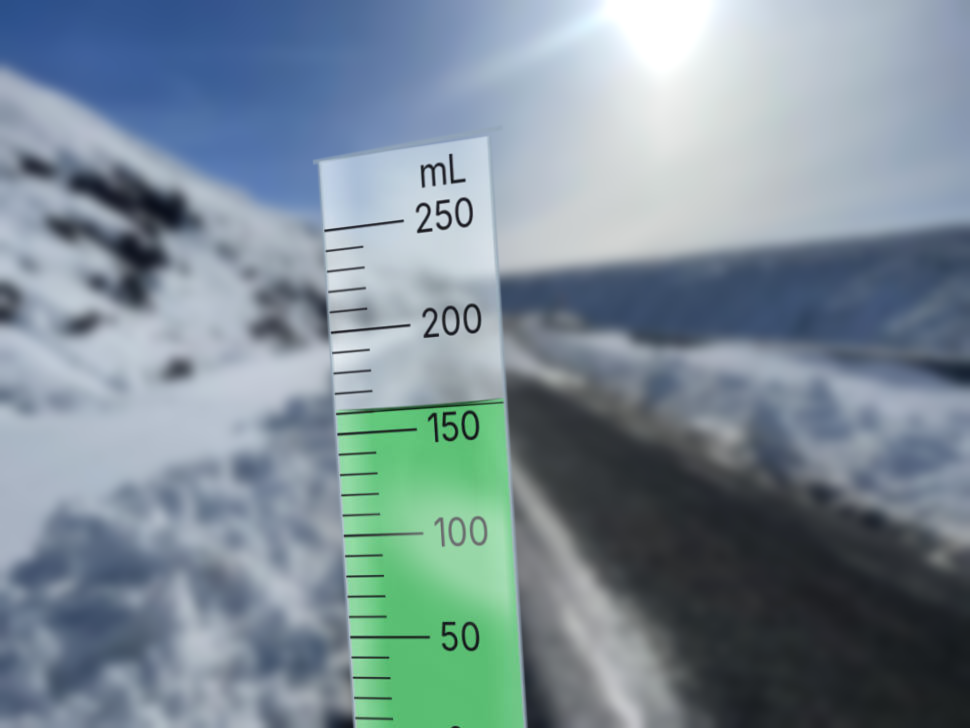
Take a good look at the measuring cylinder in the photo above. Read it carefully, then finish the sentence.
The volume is 160 mL
